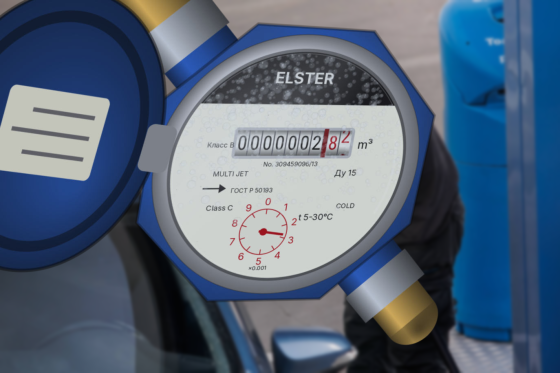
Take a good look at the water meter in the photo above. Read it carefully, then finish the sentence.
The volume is 2.822 m³
